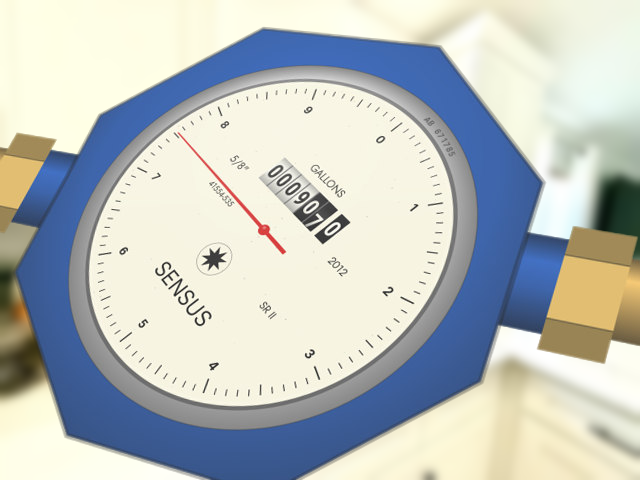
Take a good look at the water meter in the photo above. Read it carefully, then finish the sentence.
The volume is 9067.5 gal
